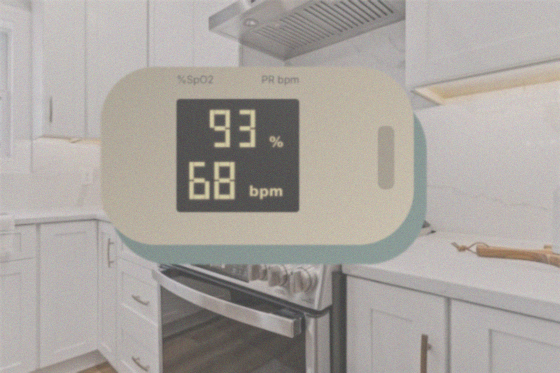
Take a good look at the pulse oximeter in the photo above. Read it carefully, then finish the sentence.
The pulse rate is 68 bpm
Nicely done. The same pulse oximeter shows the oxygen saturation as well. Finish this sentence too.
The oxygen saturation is 93 %
